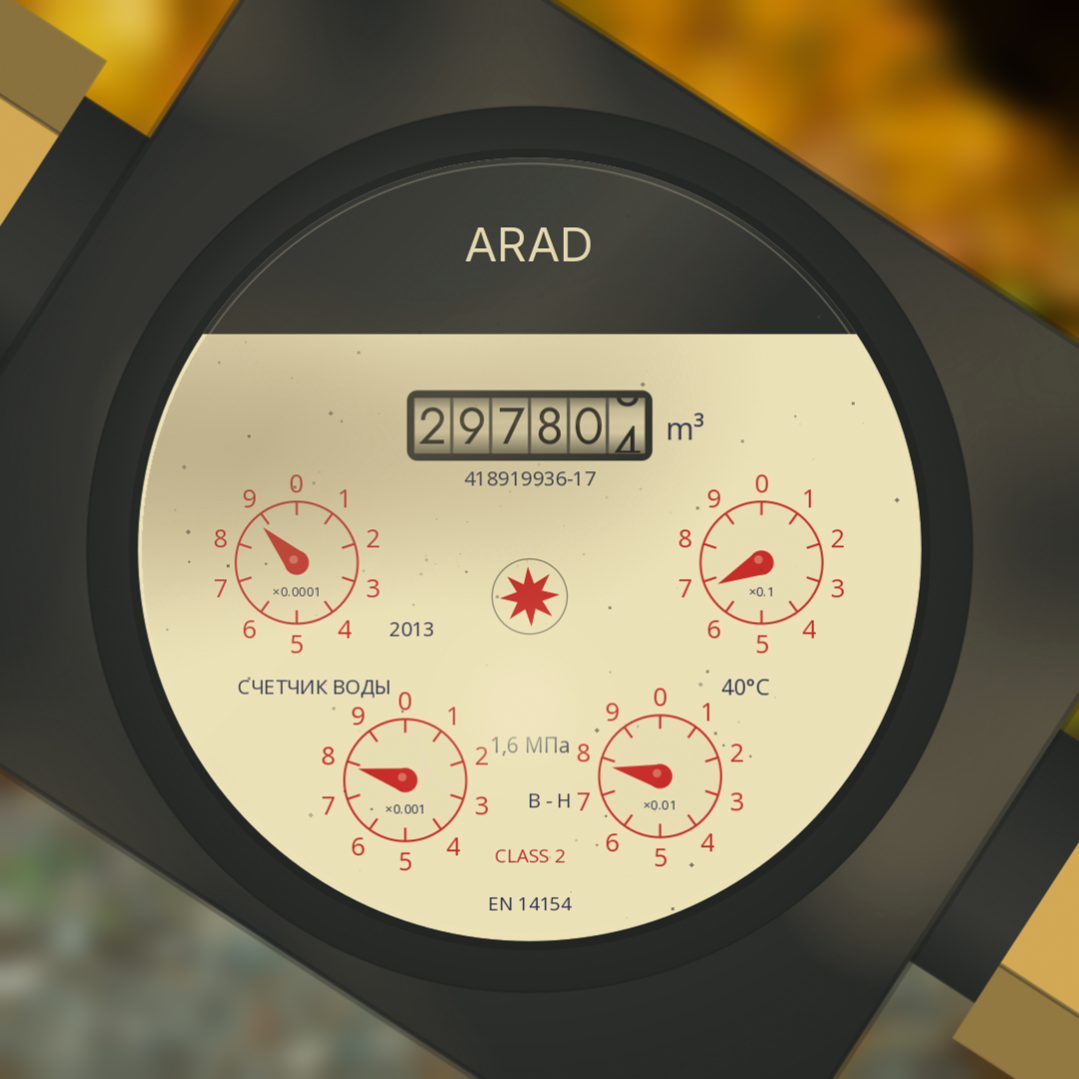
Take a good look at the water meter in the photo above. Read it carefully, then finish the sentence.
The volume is 297803.6778 m³
